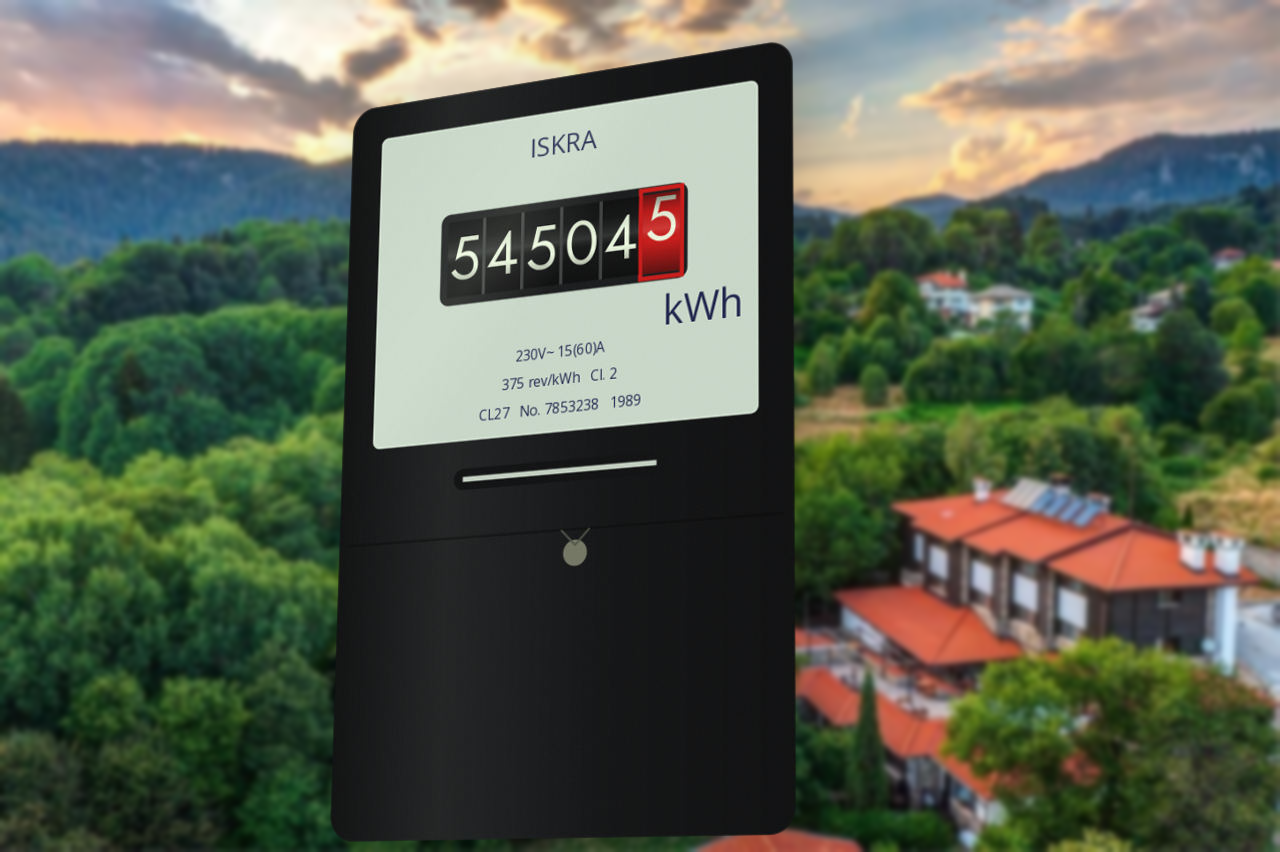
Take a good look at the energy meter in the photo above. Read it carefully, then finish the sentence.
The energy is 54504.5 kWh
